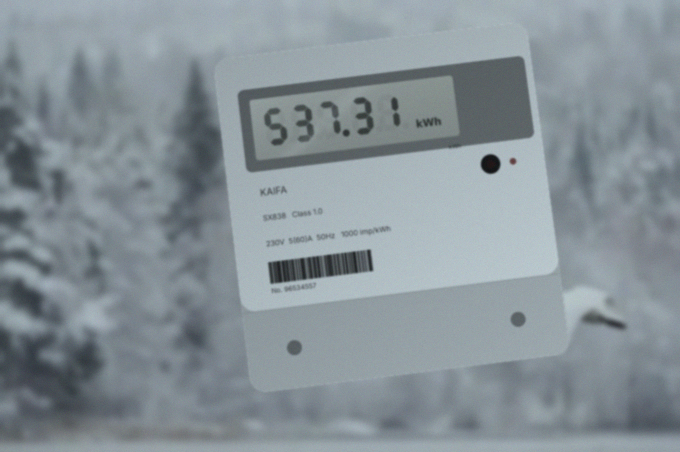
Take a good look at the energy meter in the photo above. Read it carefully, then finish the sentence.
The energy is 537.31 kWh
